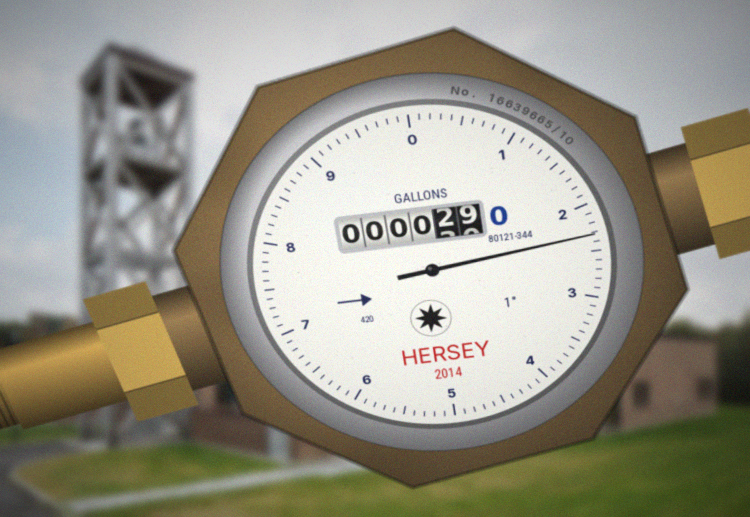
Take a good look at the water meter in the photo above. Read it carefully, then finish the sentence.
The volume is 292.3 gal
